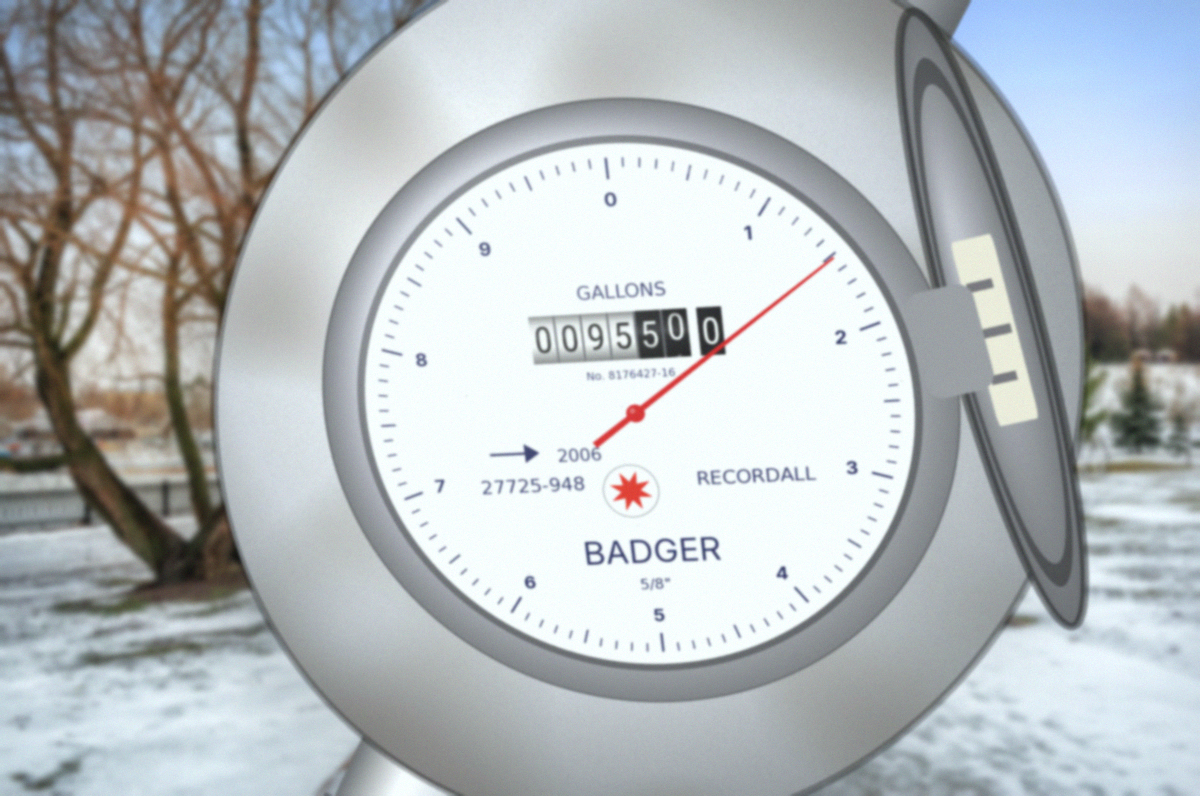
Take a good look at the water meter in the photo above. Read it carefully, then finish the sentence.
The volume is 95501.5 gal
